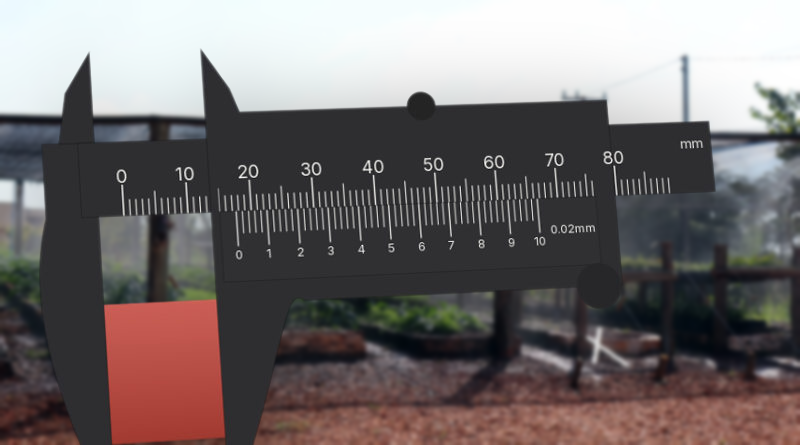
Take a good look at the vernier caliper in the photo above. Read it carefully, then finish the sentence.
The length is 17.6 mm
